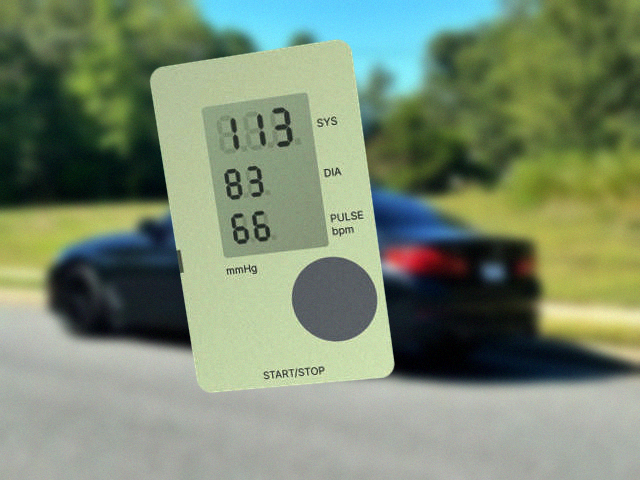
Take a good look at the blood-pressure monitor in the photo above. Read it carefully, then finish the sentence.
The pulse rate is 66 bpm
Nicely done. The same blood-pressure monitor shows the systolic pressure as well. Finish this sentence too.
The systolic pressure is 113 mmHg
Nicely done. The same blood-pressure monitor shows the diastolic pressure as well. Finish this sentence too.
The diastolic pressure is 83 mmHg
